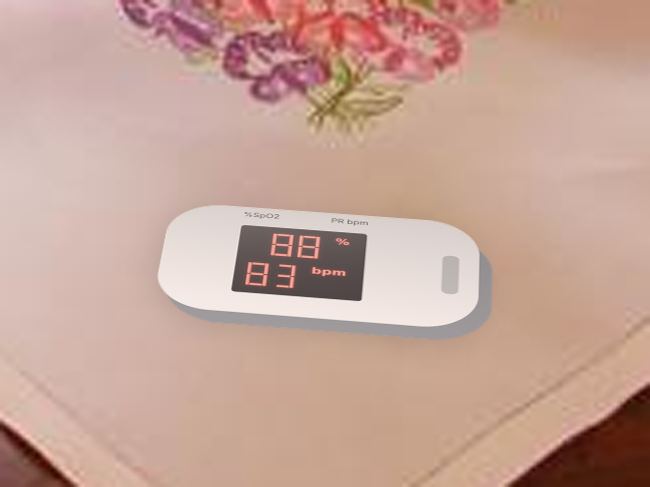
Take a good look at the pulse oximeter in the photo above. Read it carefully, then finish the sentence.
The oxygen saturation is 88 %
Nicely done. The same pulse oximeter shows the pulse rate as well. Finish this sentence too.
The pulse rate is 83 bpm
